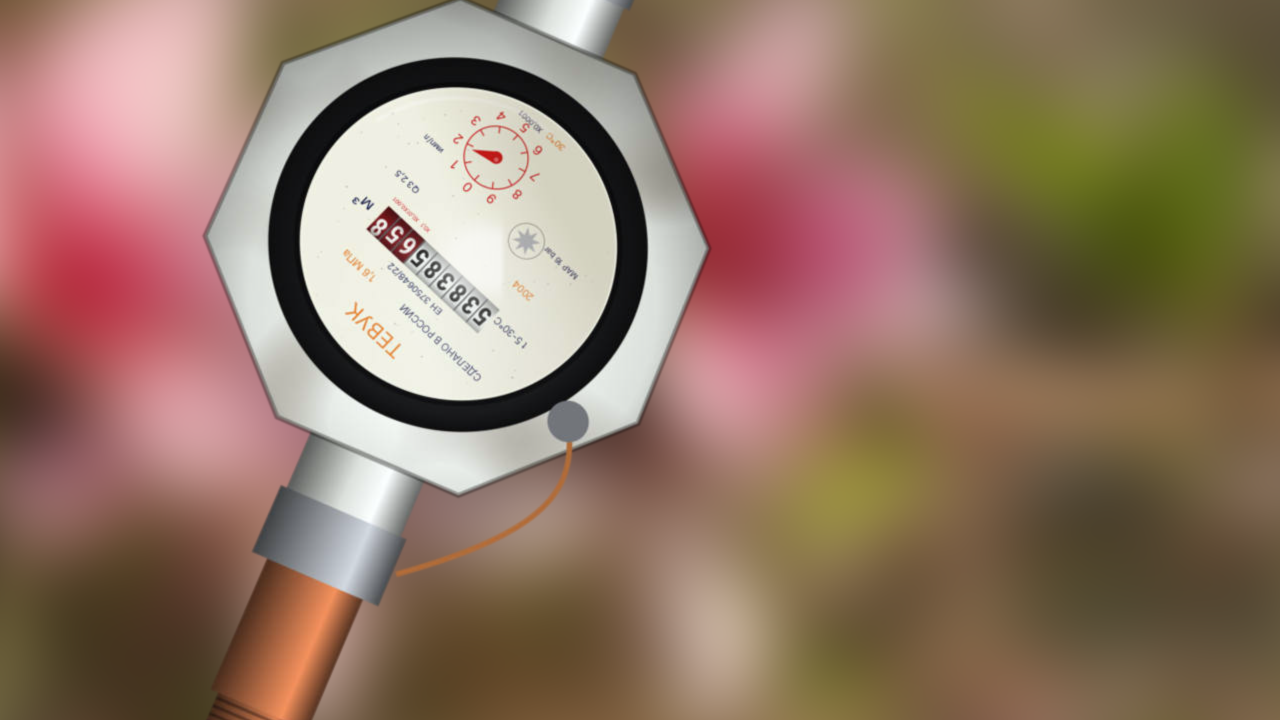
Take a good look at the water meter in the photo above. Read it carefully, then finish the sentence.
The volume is 538385.6581 m³
